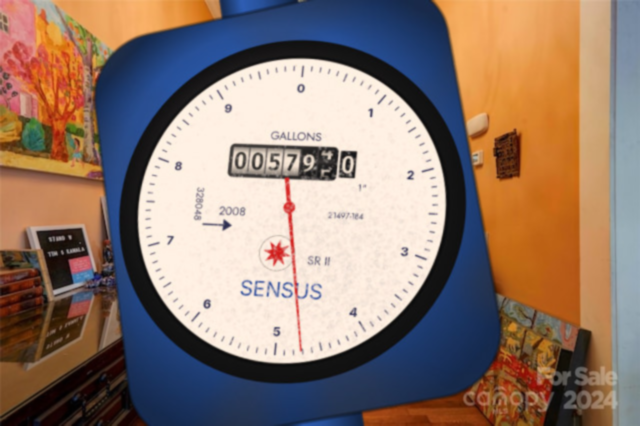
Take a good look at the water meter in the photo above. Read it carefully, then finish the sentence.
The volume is 57944.7 gal
